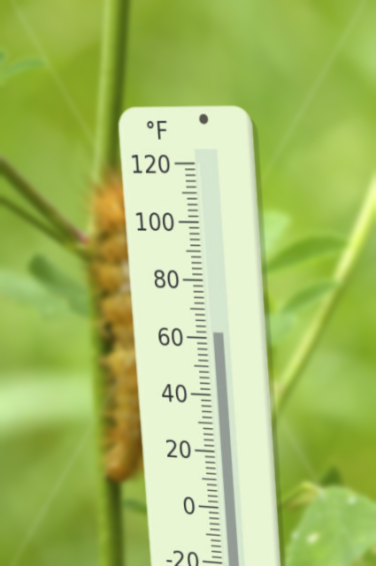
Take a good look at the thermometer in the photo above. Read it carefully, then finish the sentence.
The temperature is 62 °F
